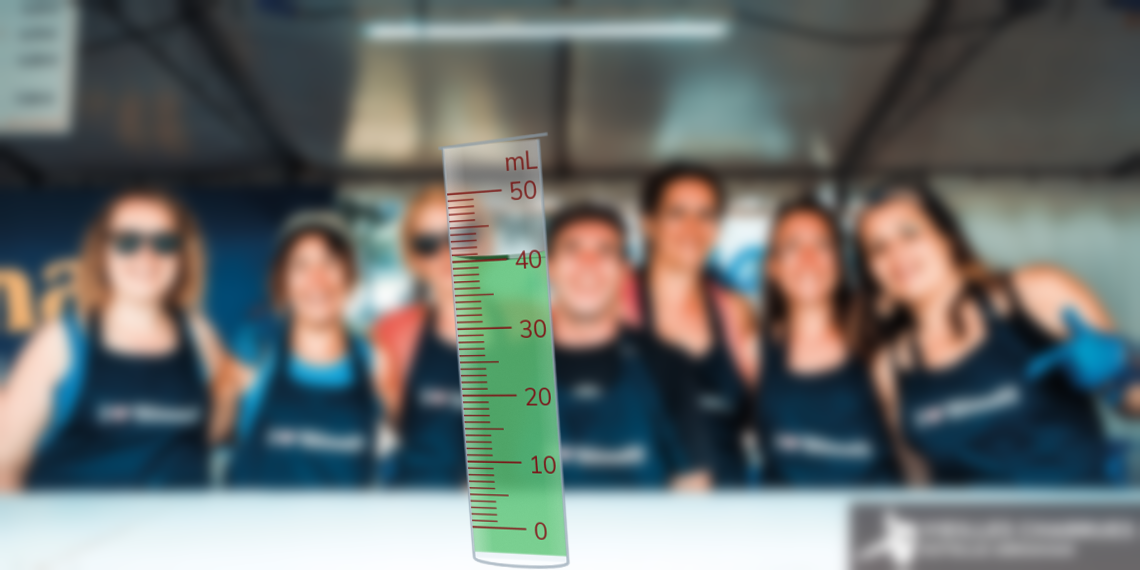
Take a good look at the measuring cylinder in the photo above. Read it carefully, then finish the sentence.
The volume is 40 mL
